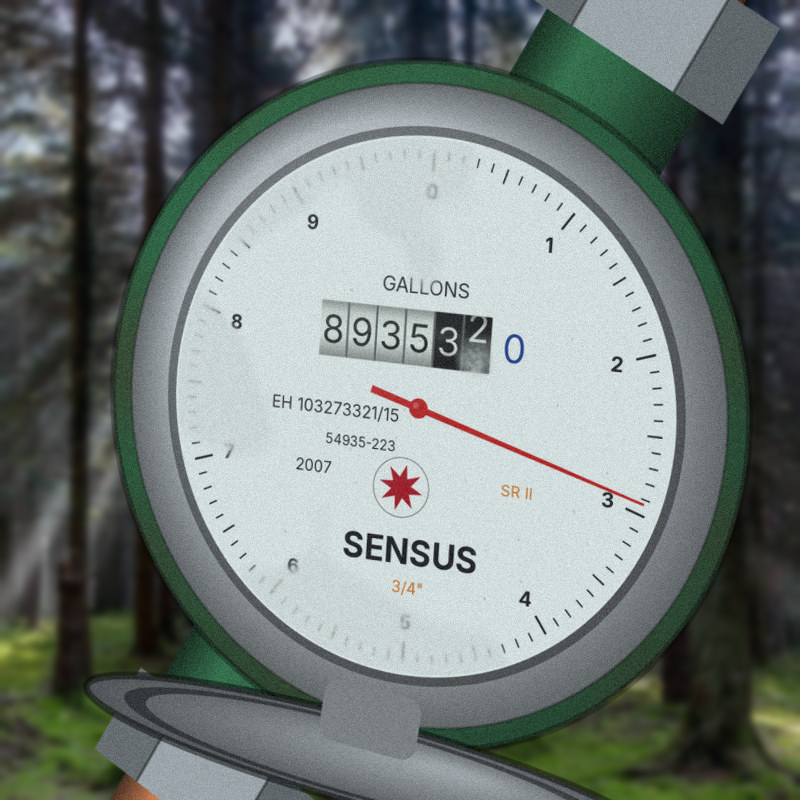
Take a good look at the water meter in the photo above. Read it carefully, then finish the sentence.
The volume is 8935322.9 gal
